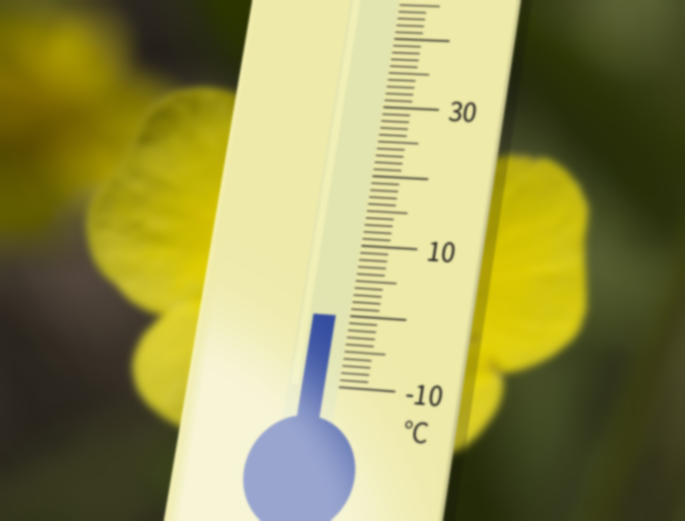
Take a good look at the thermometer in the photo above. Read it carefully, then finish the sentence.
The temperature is 0 °C
